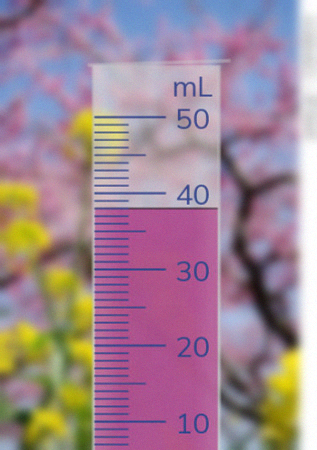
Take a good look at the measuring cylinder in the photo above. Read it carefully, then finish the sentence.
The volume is 38 mL
